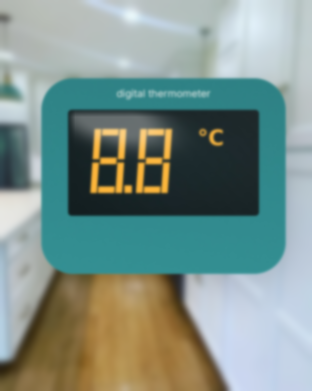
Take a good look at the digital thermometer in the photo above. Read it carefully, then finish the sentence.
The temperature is 8.8 °C
